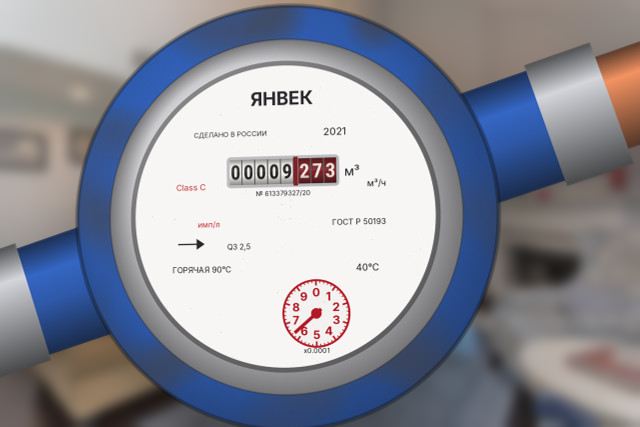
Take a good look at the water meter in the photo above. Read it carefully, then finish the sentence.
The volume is 9.2736 m³
